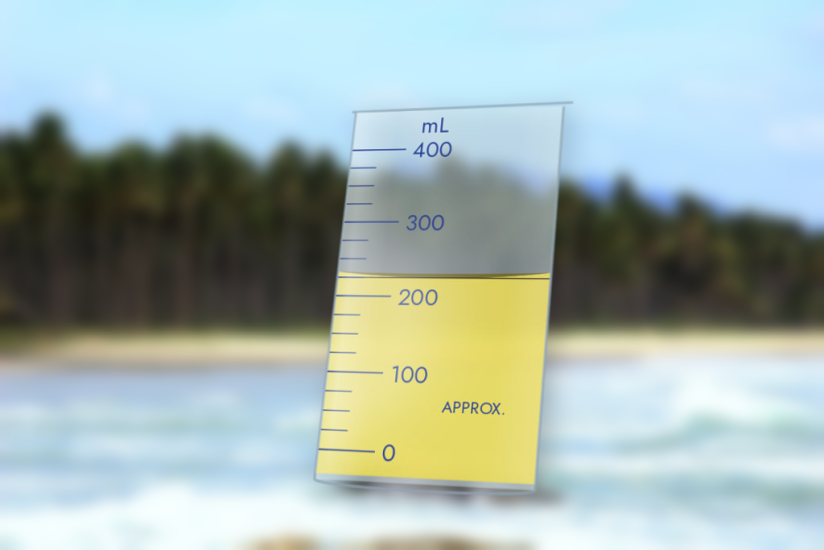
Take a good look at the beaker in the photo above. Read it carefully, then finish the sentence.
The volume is 225 mL
